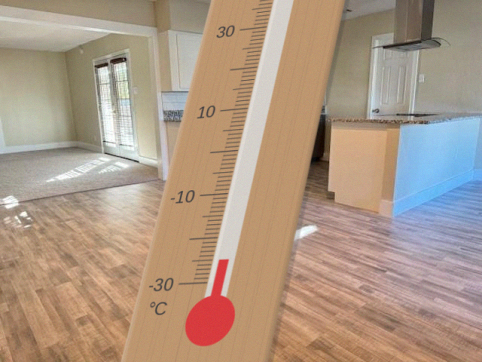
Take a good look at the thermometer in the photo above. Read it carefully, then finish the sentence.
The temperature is -25 °C
